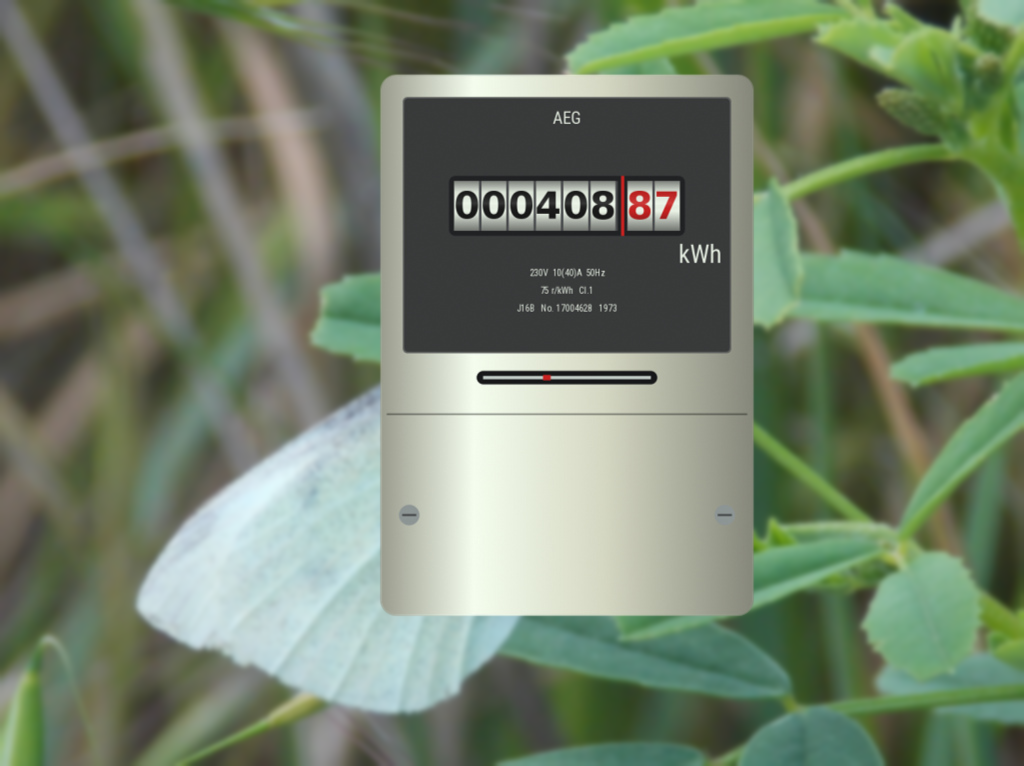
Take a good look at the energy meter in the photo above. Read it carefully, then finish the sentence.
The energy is 408.87 kWh
